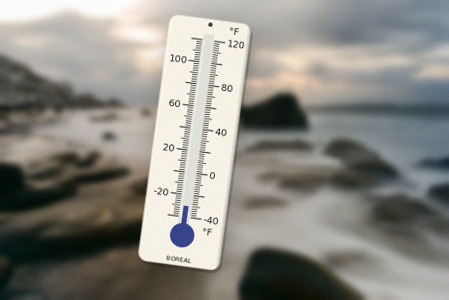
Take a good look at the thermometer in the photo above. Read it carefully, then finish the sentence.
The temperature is -30 °F
